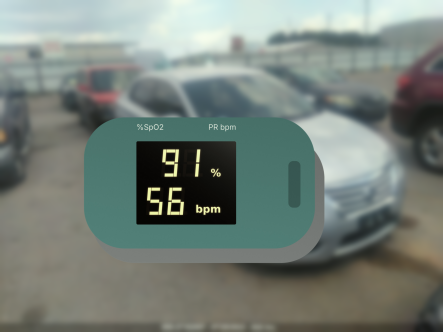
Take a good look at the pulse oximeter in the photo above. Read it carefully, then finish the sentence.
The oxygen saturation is 91 %
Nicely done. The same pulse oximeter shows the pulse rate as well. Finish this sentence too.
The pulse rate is 56 bpm
